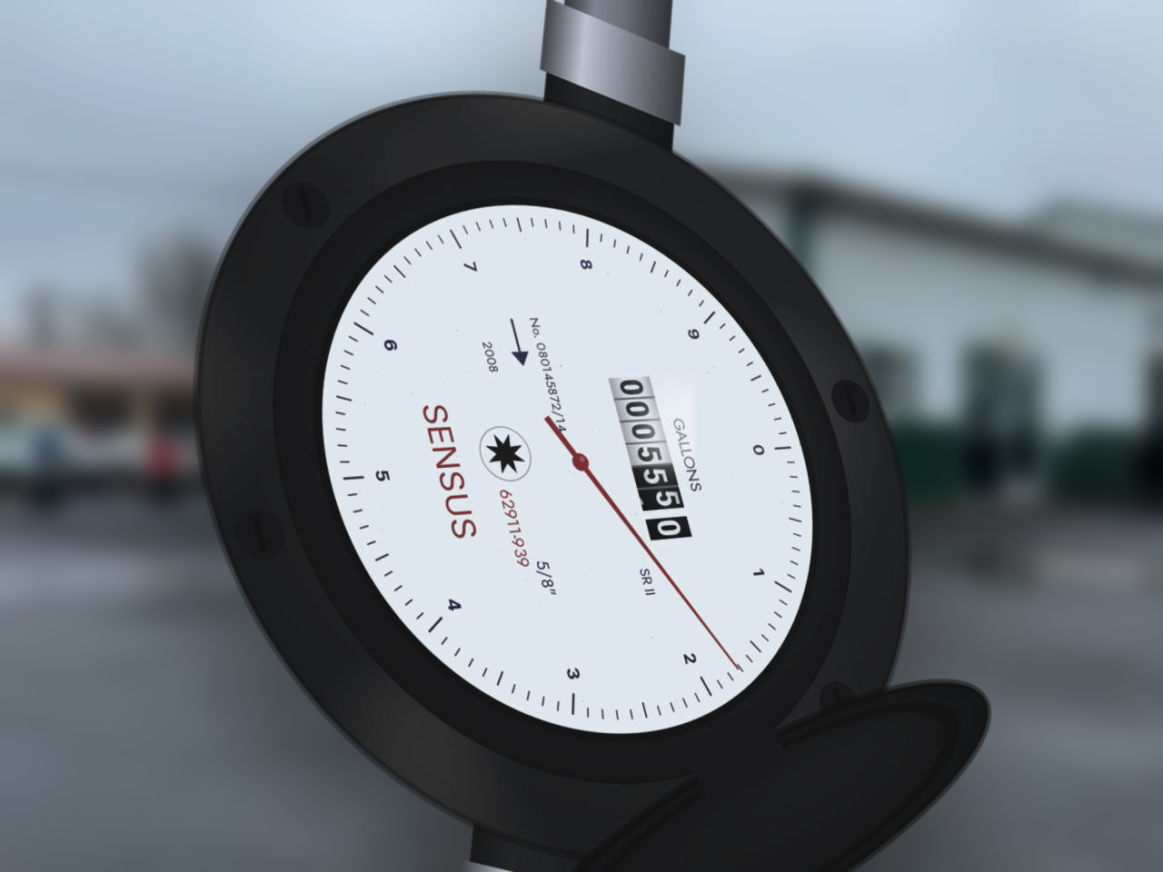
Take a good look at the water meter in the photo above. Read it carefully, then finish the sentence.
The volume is 5551.7 gal
